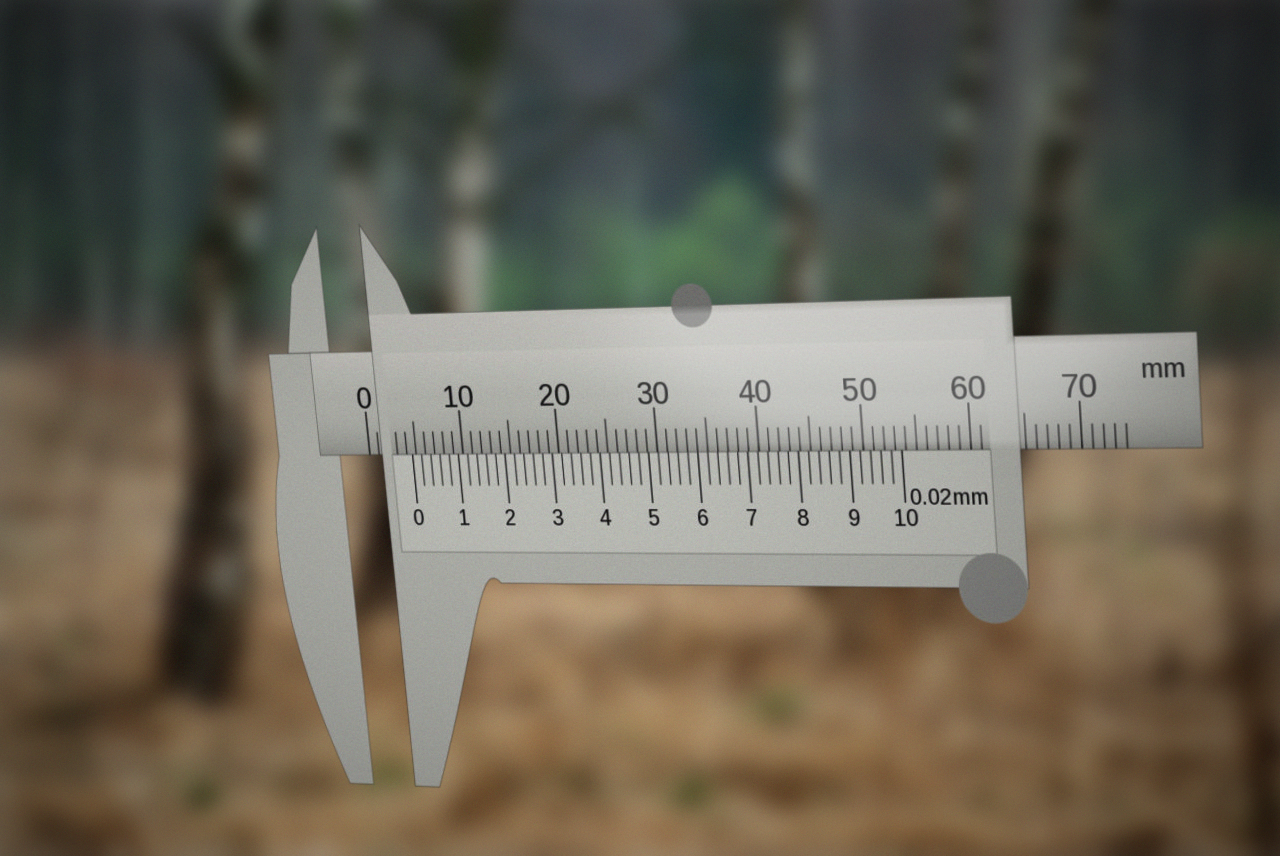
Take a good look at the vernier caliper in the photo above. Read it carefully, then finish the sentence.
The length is 4.6 mm
